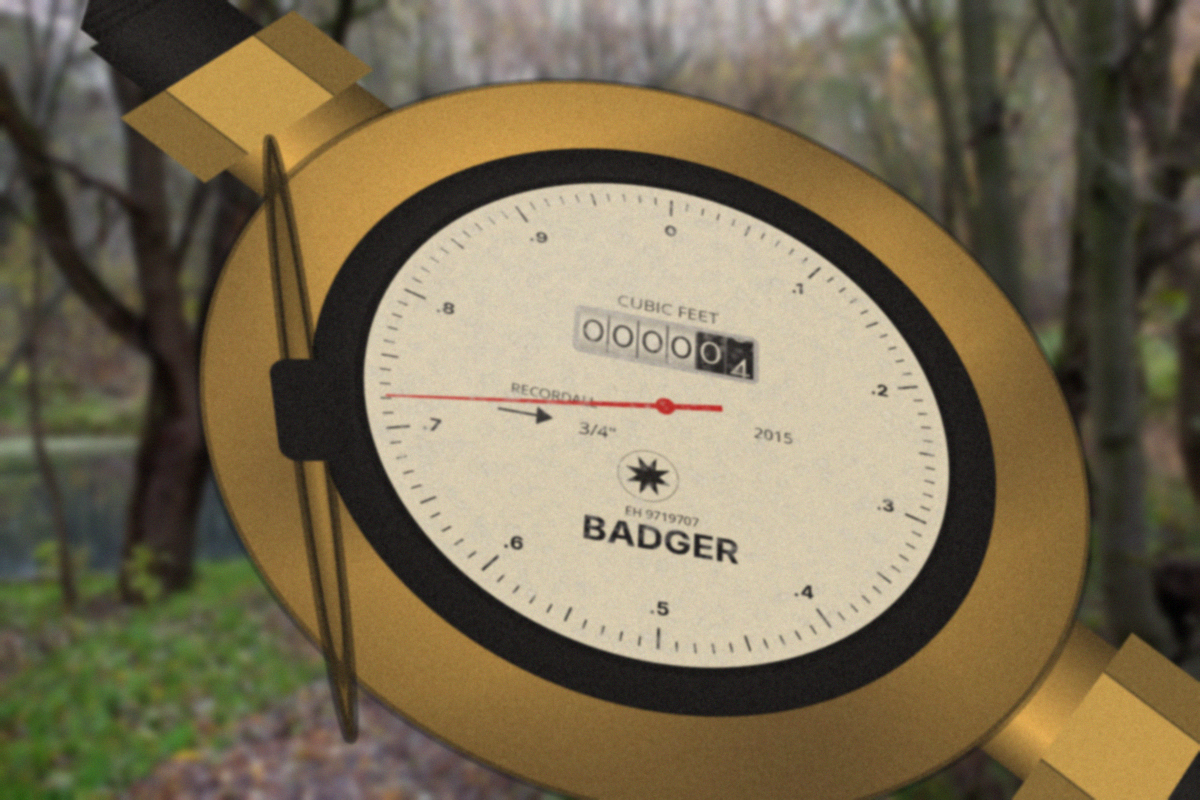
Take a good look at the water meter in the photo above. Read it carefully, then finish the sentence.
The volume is 3.72 ft³
